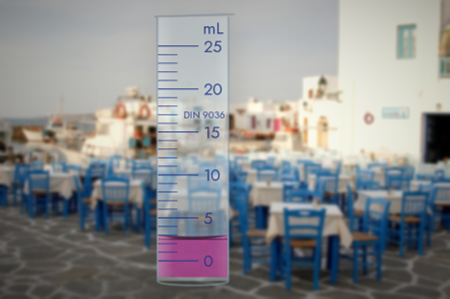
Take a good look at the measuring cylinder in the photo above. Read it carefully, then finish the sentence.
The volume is 2.5 mL
